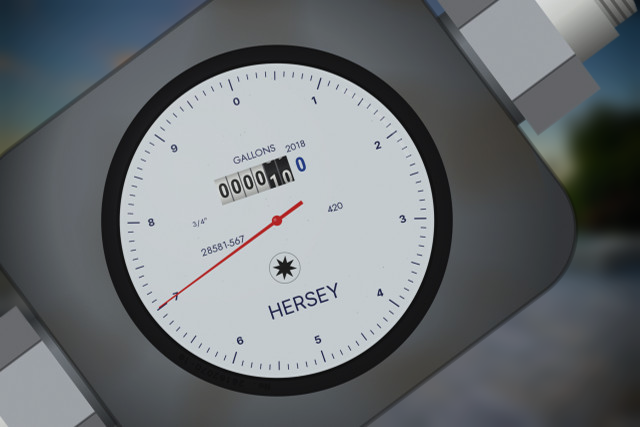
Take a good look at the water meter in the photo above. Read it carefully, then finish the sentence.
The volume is 97.0 gal
